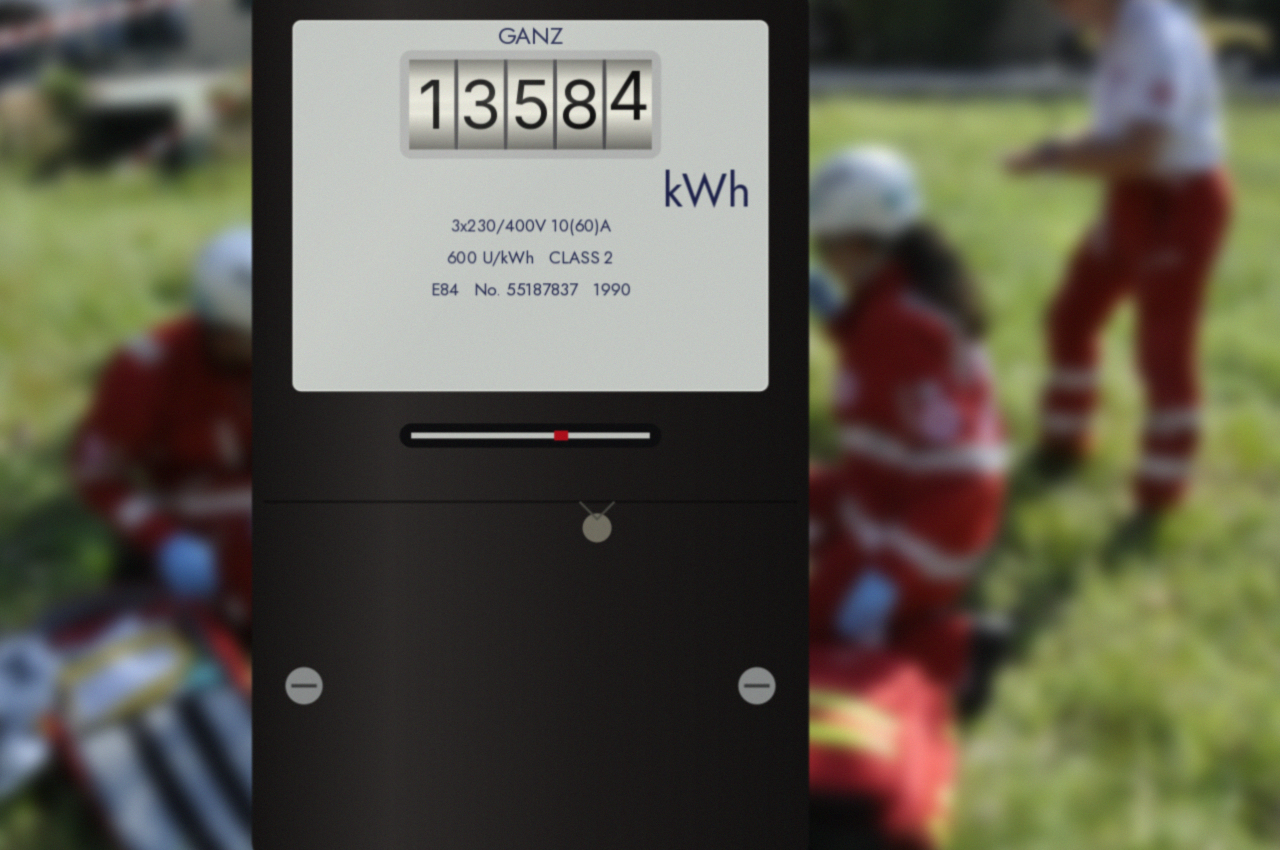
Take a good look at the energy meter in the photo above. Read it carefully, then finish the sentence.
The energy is 13584 kWh
